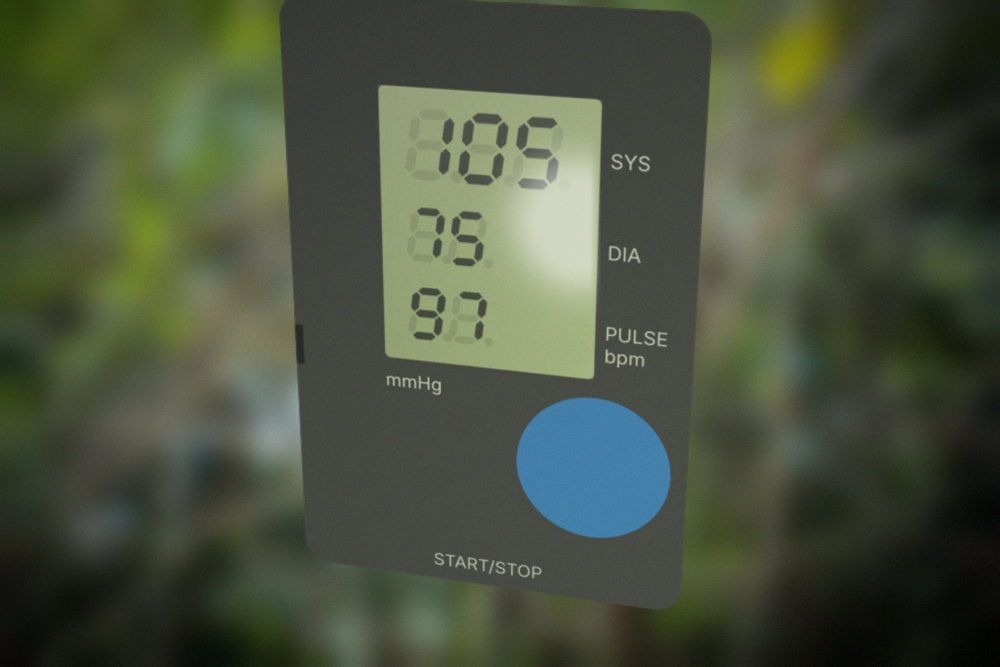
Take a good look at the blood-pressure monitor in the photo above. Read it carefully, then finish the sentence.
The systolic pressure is 105 mmHg
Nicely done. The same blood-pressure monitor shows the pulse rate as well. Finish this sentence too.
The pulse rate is 97 bpm
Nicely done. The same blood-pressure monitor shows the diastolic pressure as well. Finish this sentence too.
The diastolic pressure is 75 mmHg
